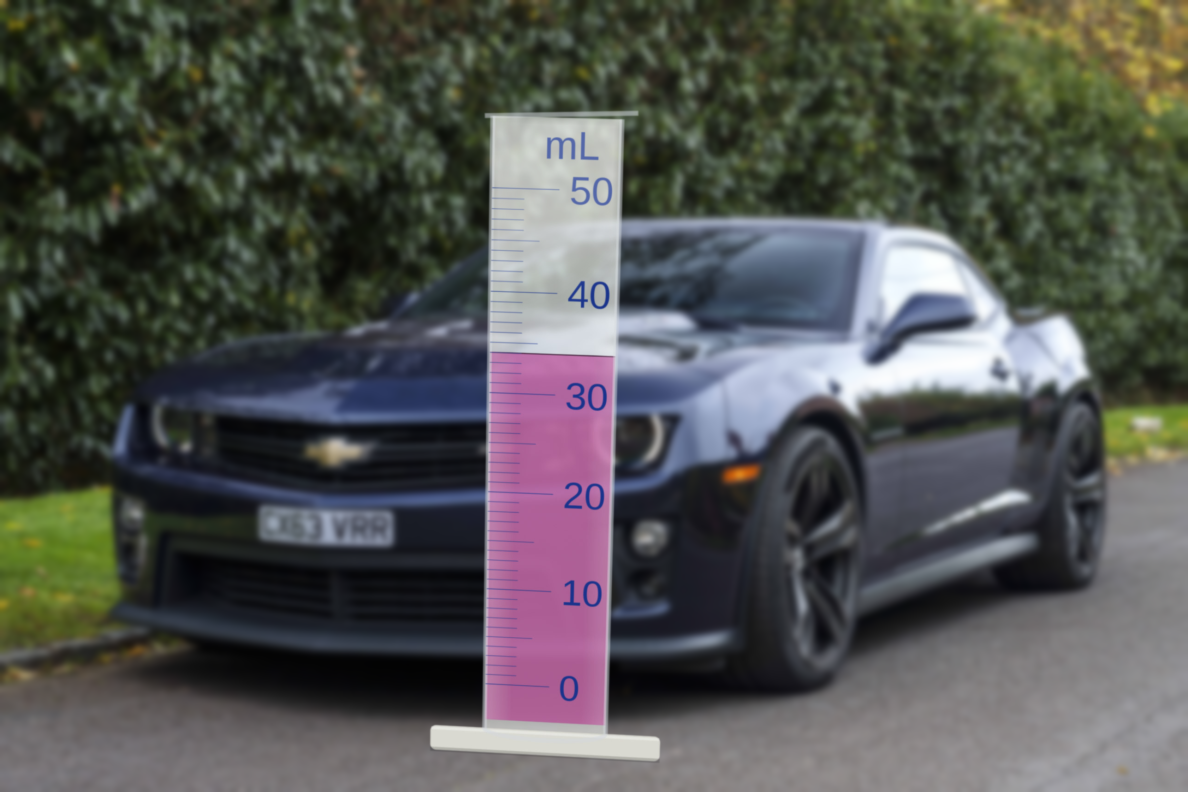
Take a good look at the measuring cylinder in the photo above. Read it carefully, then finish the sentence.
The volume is 34 mL
